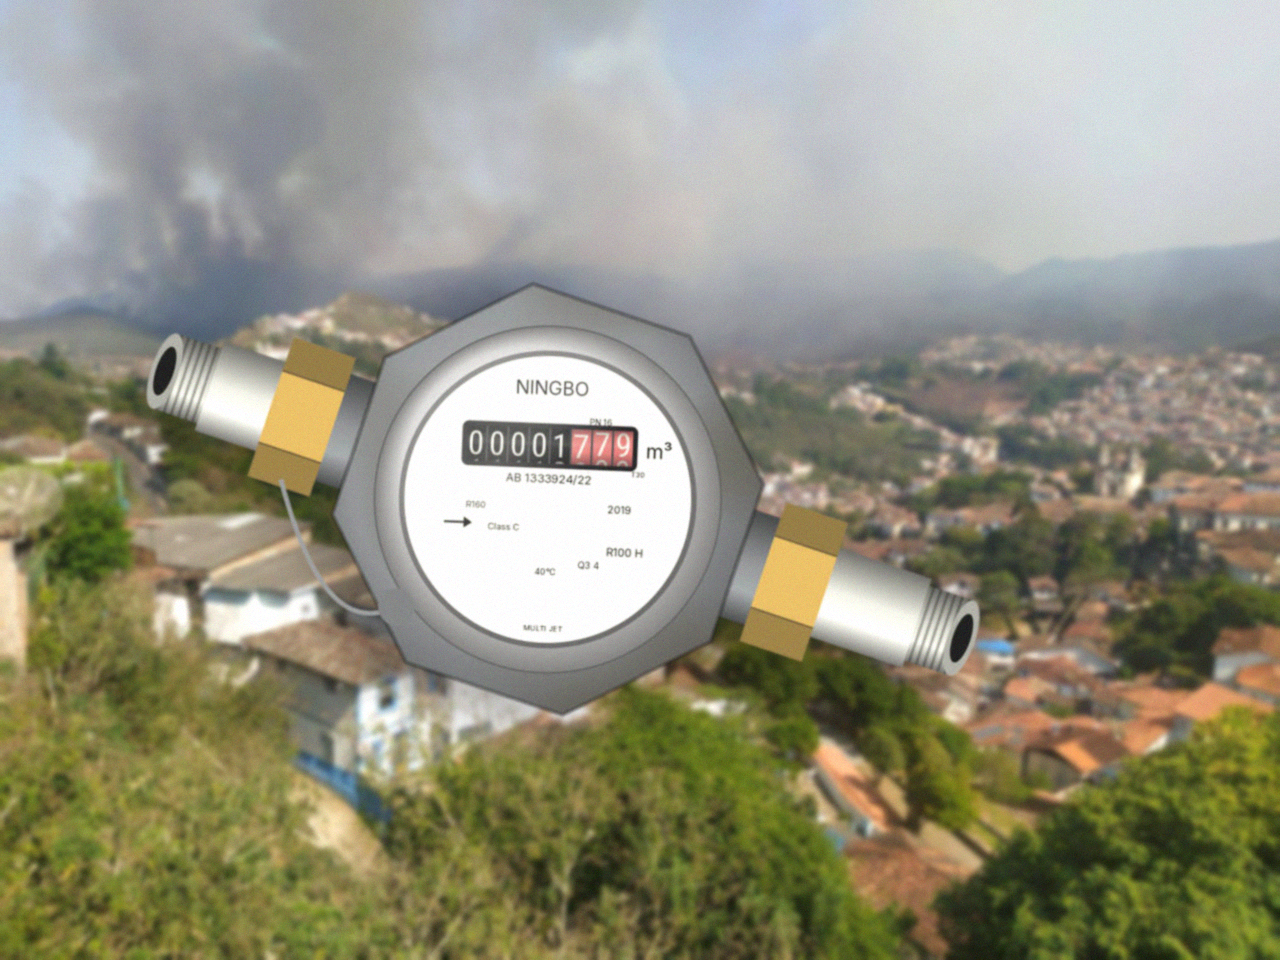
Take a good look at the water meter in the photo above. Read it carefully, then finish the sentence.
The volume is 1.779 m³
